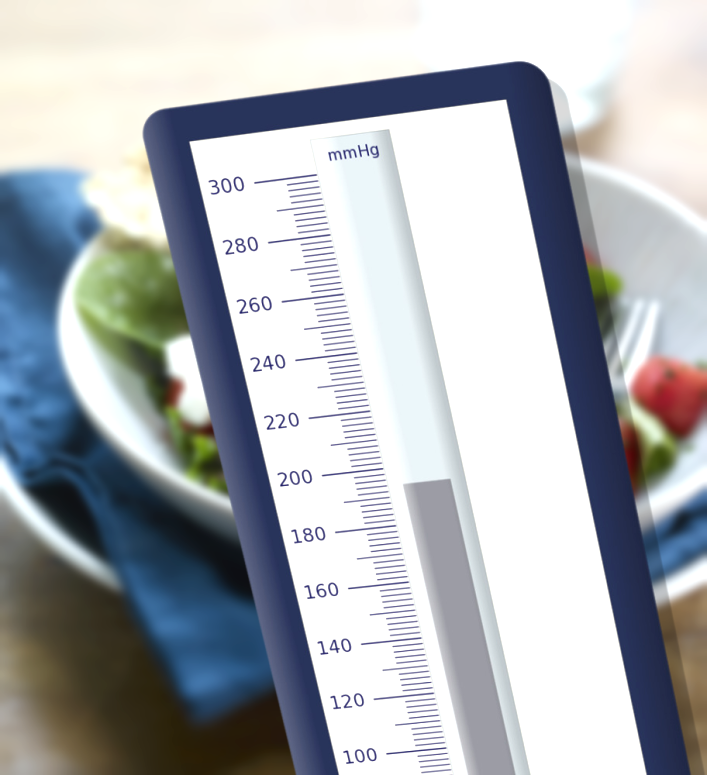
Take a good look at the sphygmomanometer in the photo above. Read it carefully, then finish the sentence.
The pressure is 194 mmHg
